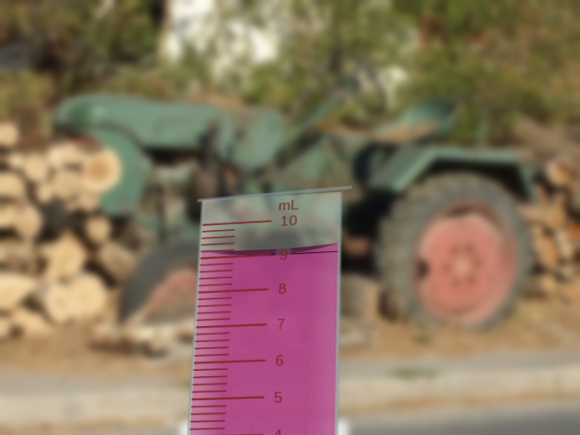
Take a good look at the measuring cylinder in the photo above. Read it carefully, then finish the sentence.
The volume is 9 mL
